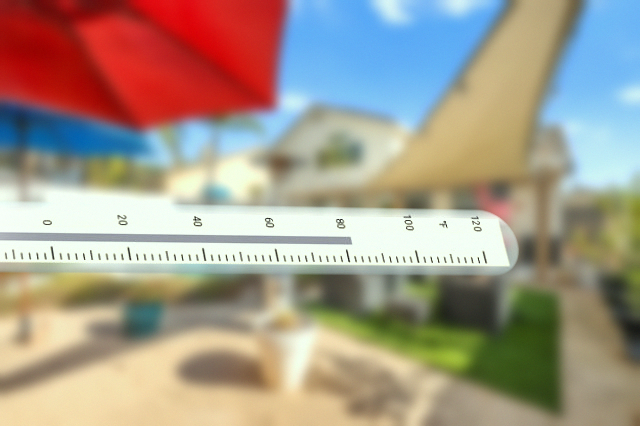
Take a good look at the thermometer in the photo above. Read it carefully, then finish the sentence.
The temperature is 82 °F
